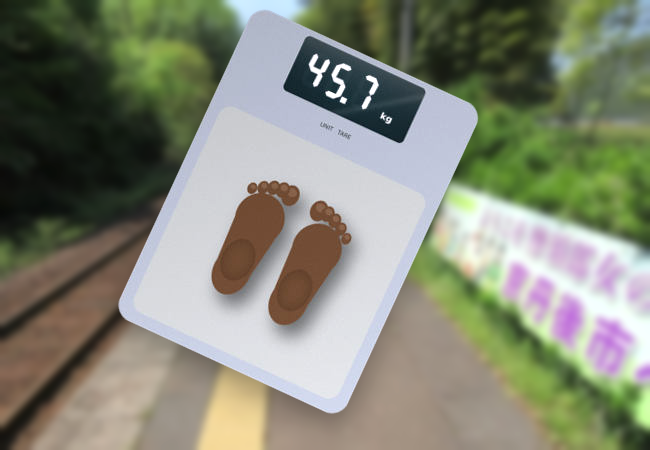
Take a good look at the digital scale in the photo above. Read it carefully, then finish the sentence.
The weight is 45.7 kg
